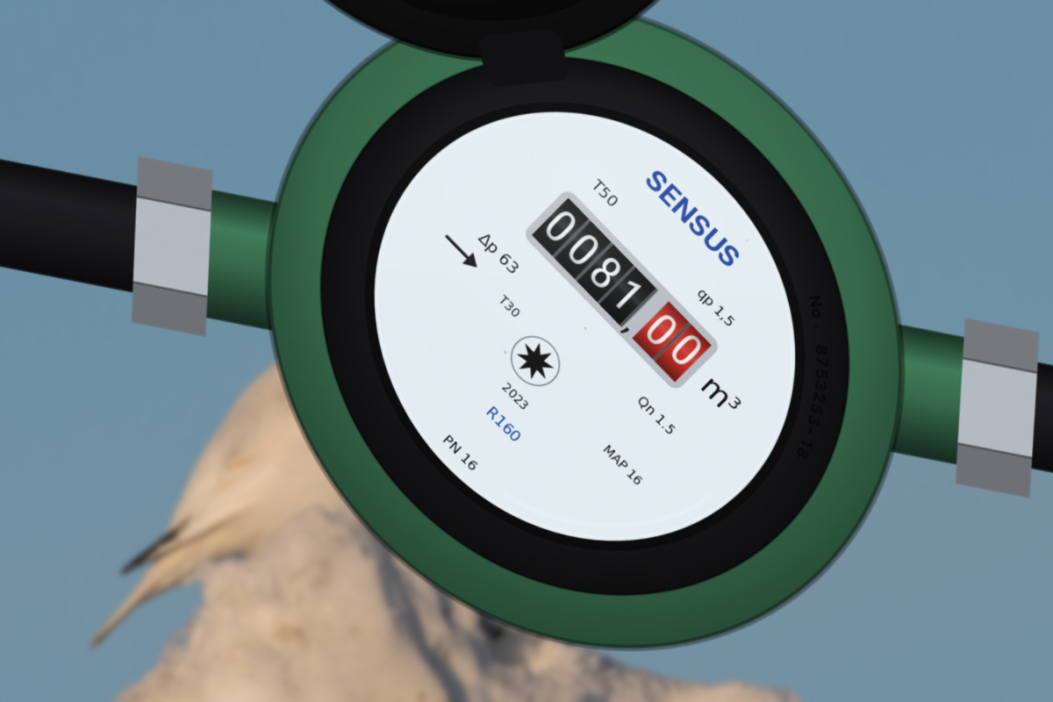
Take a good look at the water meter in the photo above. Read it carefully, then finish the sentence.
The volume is 81.00 m³
